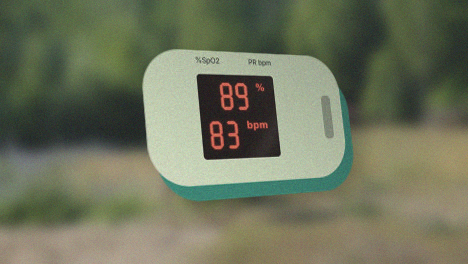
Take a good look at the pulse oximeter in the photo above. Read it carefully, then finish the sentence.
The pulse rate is 83 bpm
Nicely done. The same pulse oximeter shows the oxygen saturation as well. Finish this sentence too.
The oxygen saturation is 89 %
